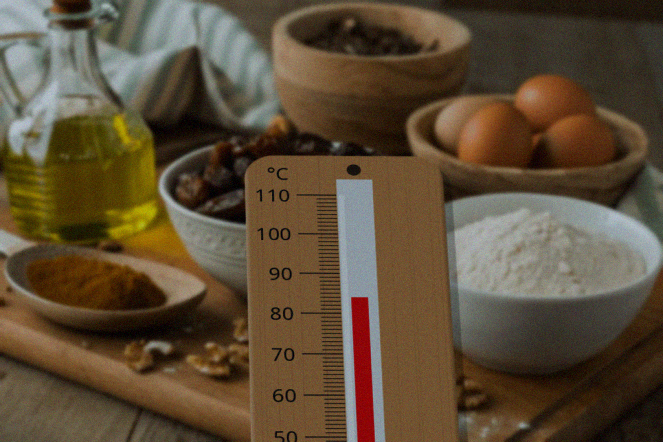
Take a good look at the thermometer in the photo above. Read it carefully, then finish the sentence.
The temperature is 84 °C
